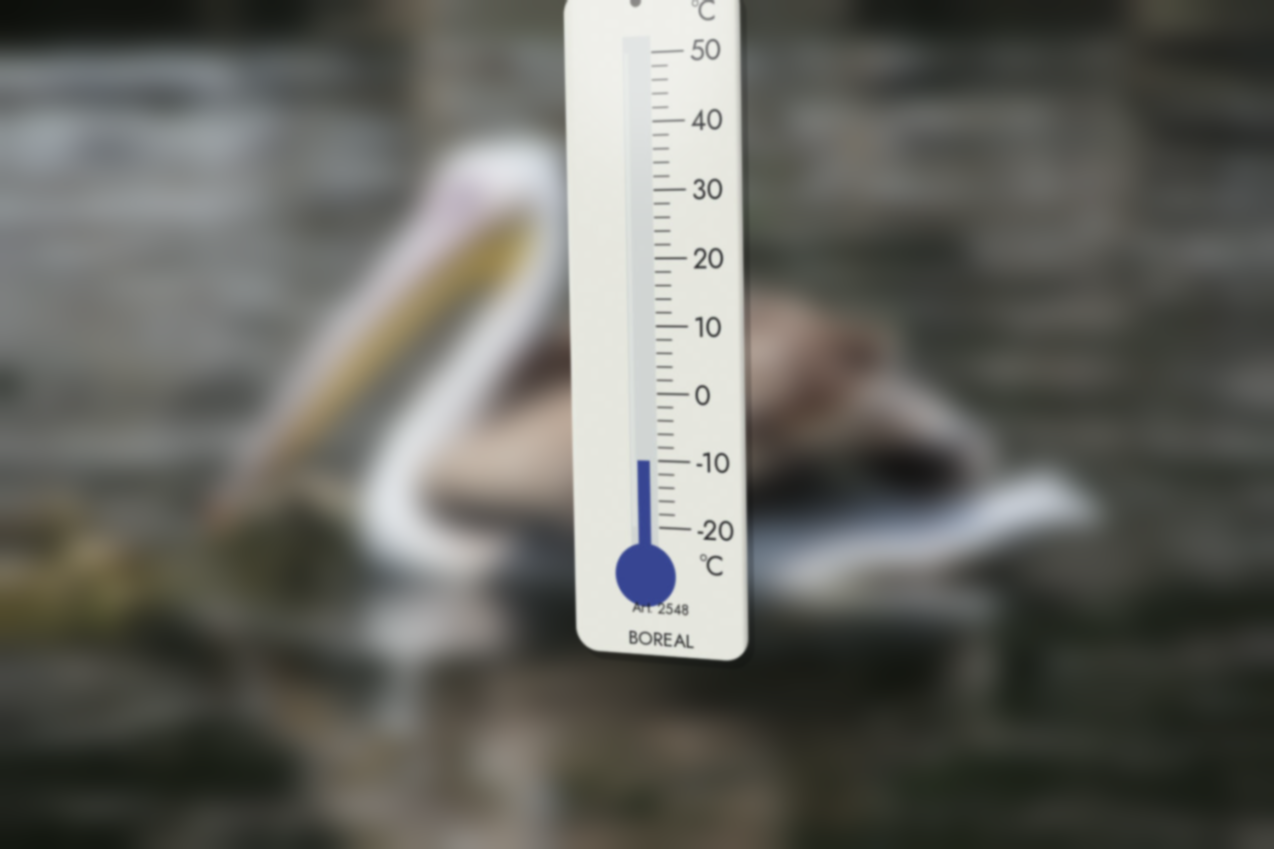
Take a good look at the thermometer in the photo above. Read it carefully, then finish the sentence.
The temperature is -10 °C
